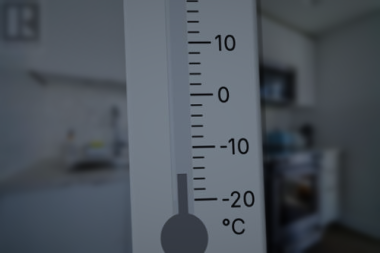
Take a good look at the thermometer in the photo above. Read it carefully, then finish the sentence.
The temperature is -15 °C
